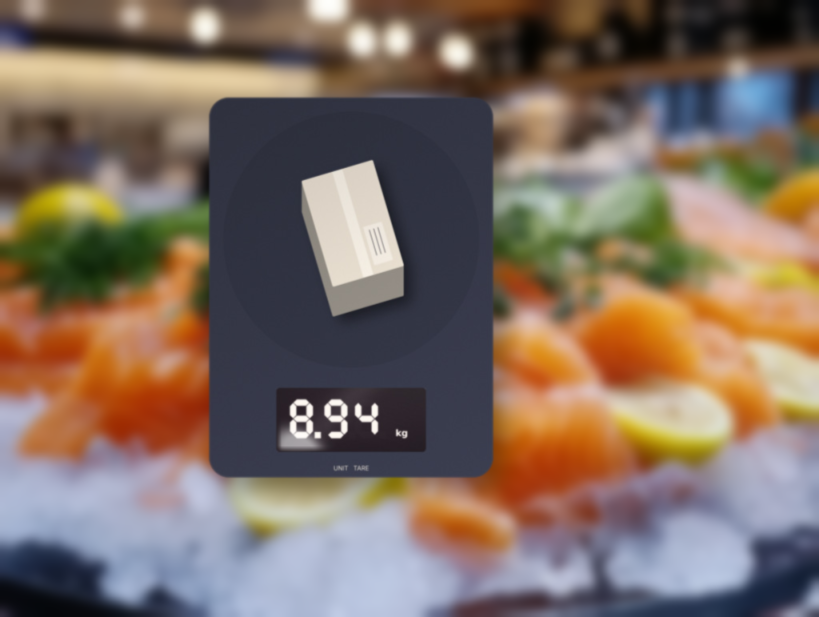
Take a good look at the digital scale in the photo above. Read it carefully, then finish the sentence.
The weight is 8.94 kg
